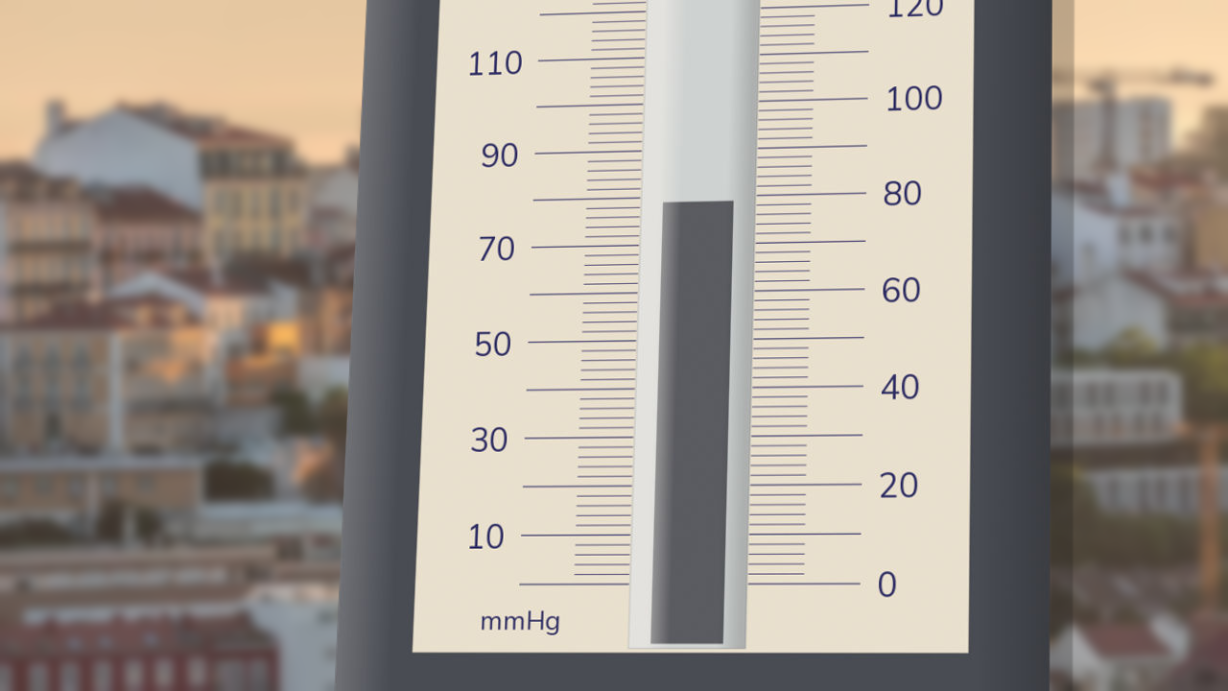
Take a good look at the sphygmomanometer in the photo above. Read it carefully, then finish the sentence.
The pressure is 79 mmHg
